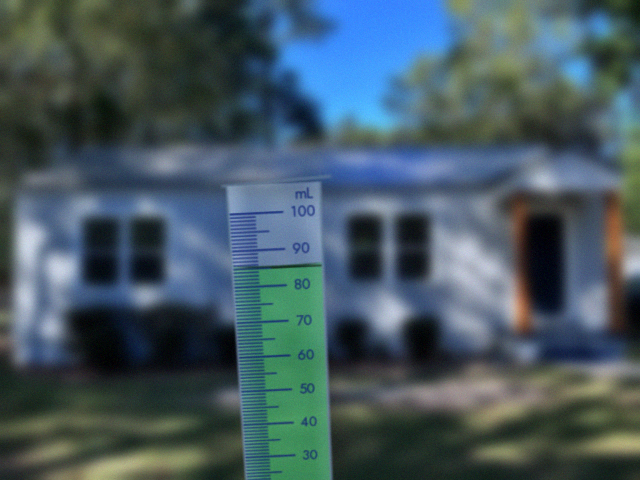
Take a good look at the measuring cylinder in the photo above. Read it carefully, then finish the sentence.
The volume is 85 mL
